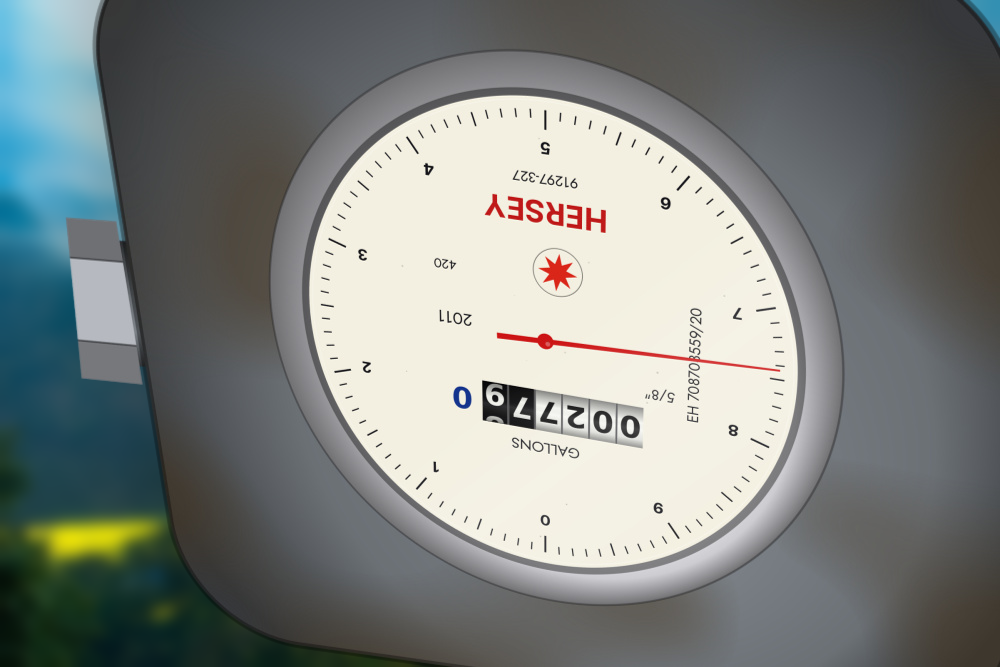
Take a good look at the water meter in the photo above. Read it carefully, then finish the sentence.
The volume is 27787.4 gal
